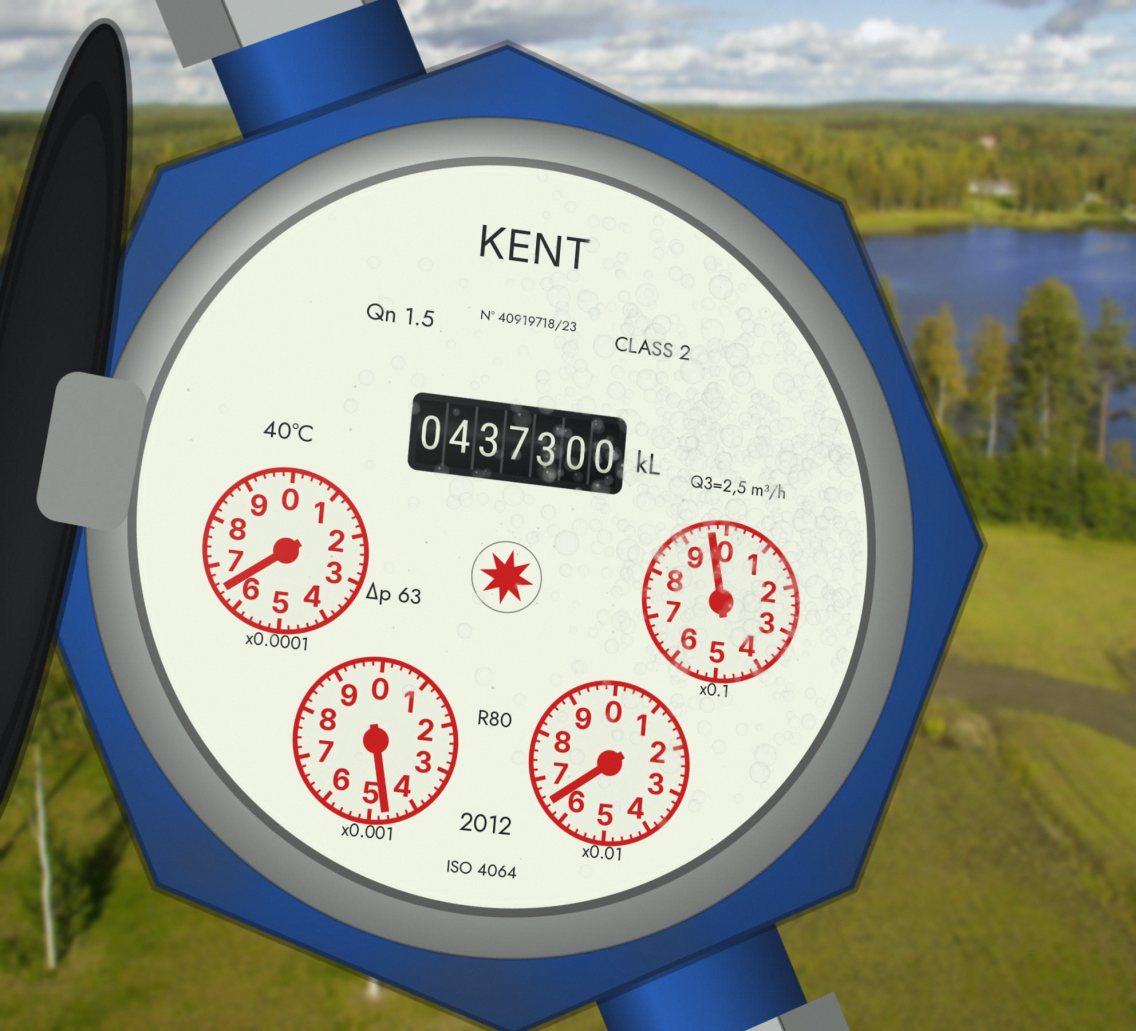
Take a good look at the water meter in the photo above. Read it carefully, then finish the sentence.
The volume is 437299.9646 kL
